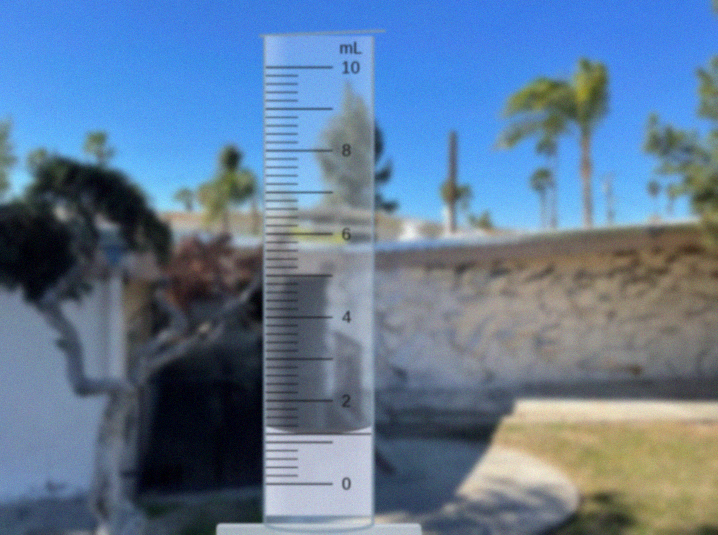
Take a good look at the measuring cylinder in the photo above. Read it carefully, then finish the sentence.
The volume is 1.2 mL
